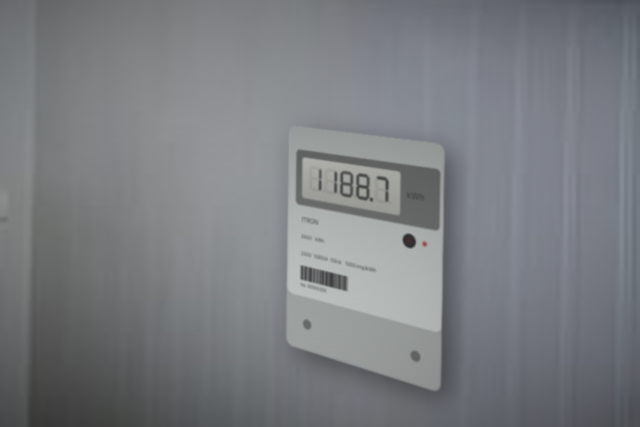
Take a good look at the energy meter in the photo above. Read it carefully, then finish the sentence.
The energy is 1188.7 kWh
